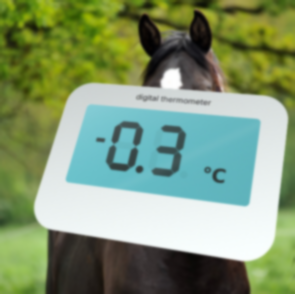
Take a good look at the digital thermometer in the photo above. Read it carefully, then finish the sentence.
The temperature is -0.3 °C
